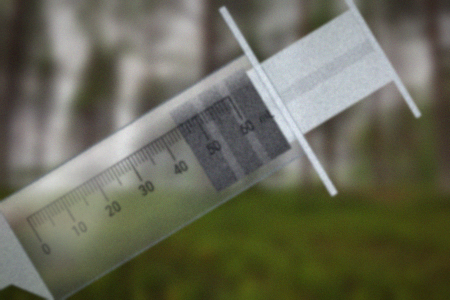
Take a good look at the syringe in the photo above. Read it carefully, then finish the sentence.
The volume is 45 mL
